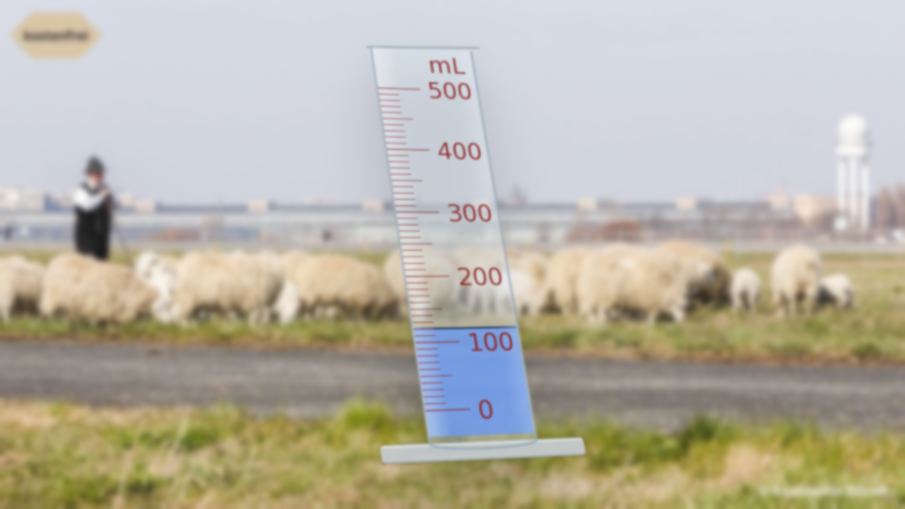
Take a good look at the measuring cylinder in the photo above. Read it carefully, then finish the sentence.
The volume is 120 mL
